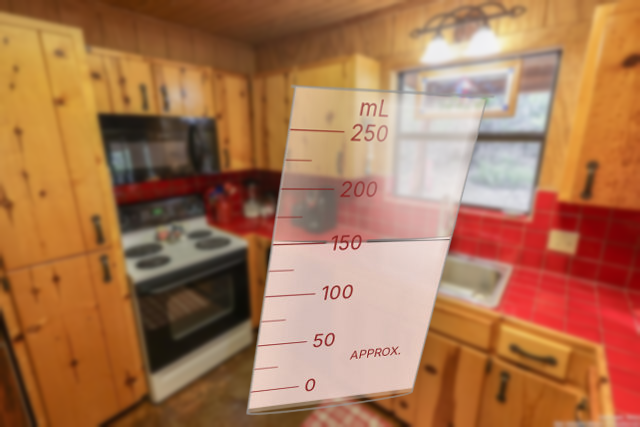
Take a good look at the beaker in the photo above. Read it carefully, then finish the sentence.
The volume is 150 mL
